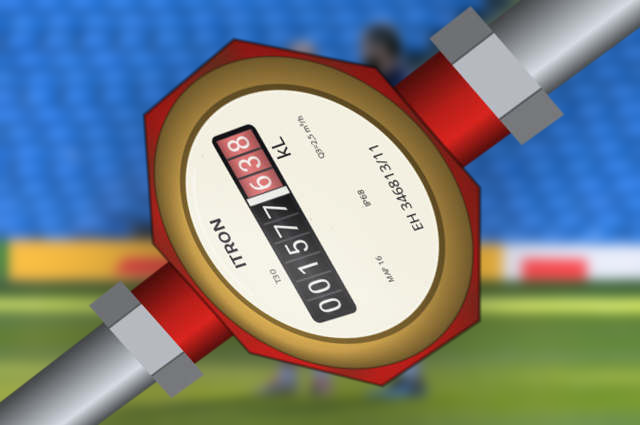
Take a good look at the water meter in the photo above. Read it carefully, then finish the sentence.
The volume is 1577.638 kL
